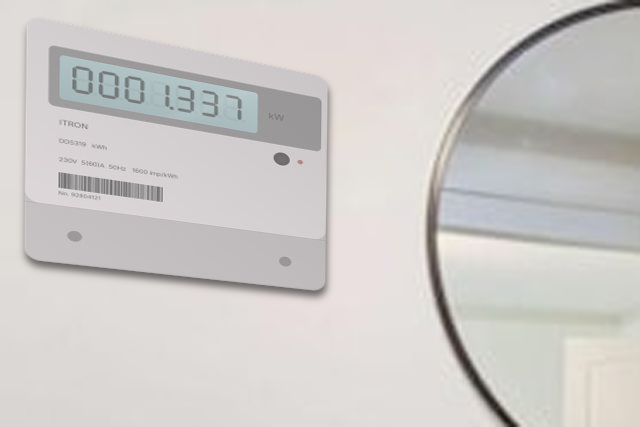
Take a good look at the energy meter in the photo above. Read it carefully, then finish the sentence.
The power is 1.337 kW
